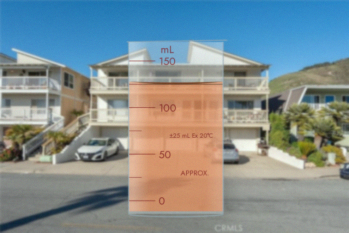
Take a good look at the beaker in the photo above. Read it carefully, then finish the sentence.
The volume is 125 mL
